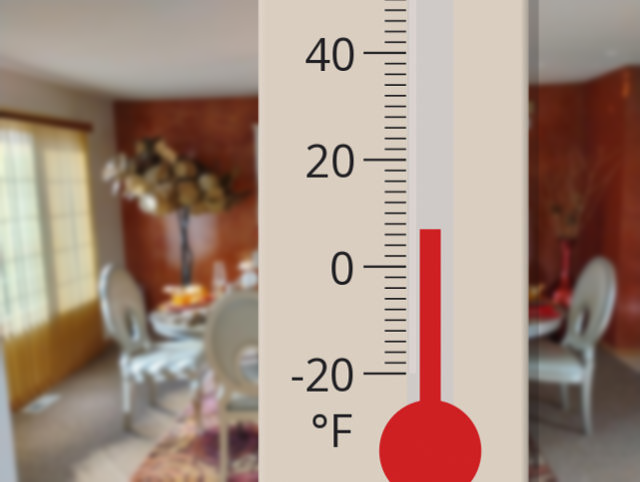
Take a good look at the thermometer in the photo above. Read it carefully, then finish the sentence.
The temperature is 7 °F
